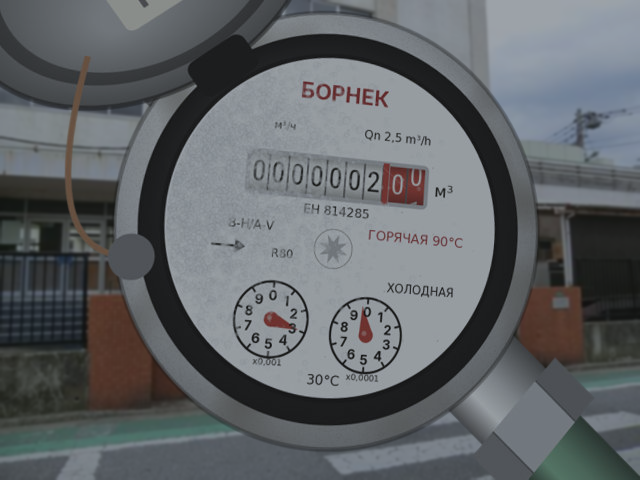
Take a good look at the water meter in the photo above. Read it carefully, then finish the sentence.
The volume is 2.0029 m³
